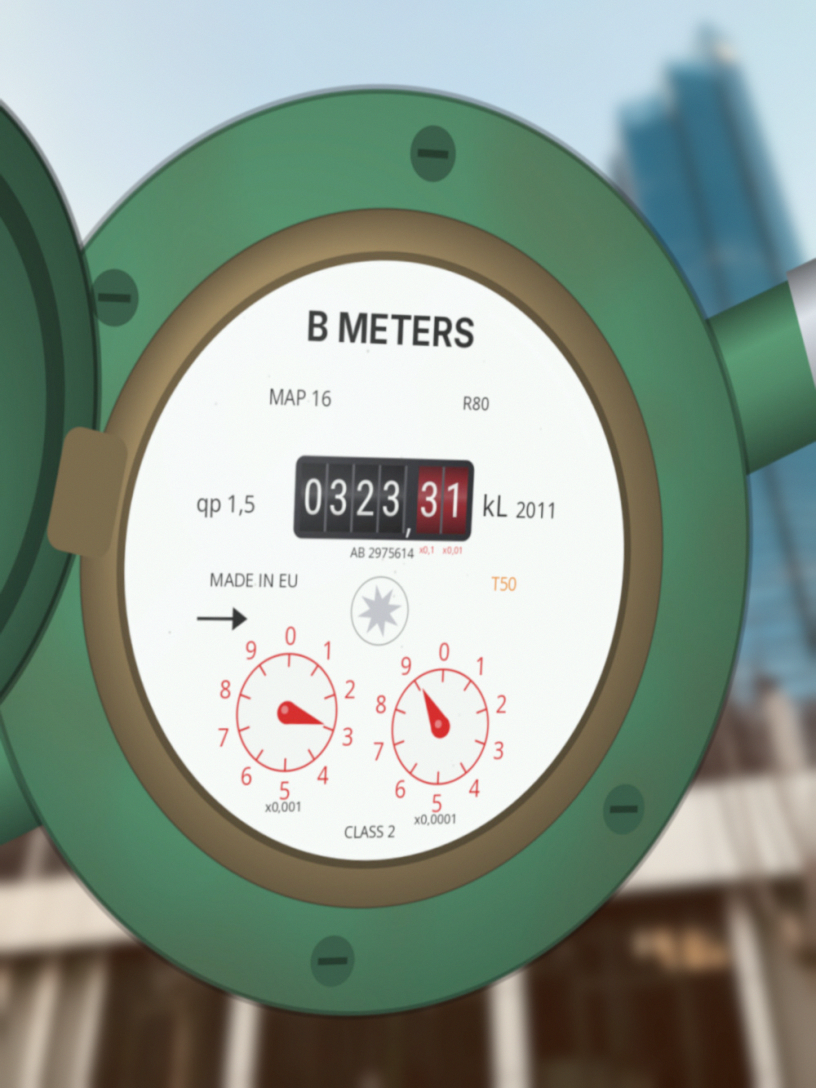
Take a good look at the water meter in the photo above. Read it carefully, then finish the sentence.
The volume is 323.3129 kL
